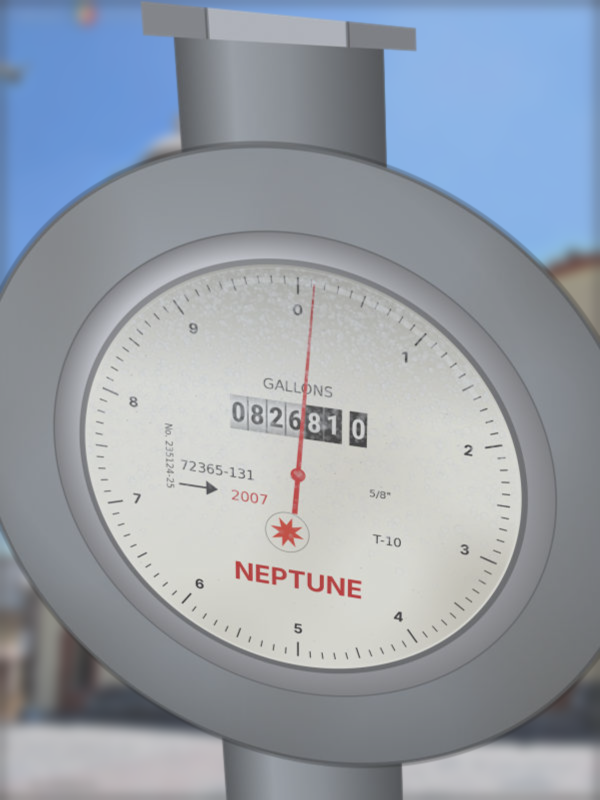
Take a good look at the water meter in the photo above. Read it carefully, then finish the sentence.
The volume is 826810.1 gal
